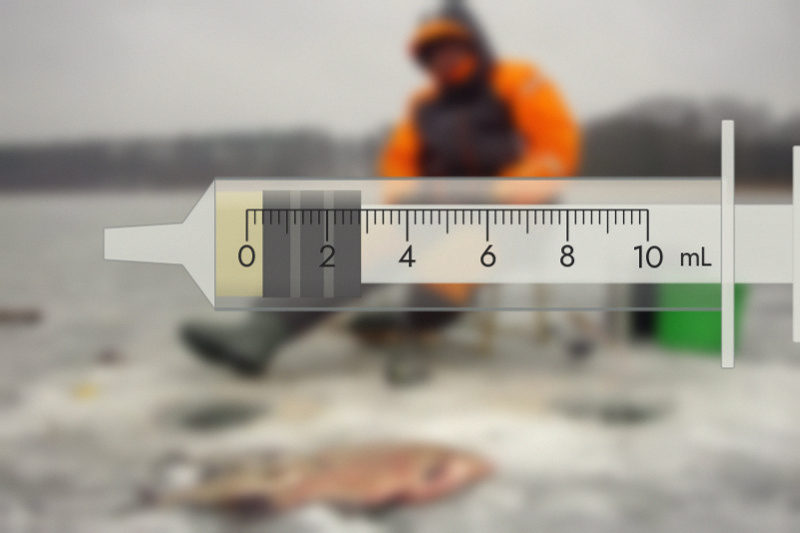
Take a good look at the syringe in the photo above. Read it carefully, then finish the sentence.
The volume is 0.4 mL
